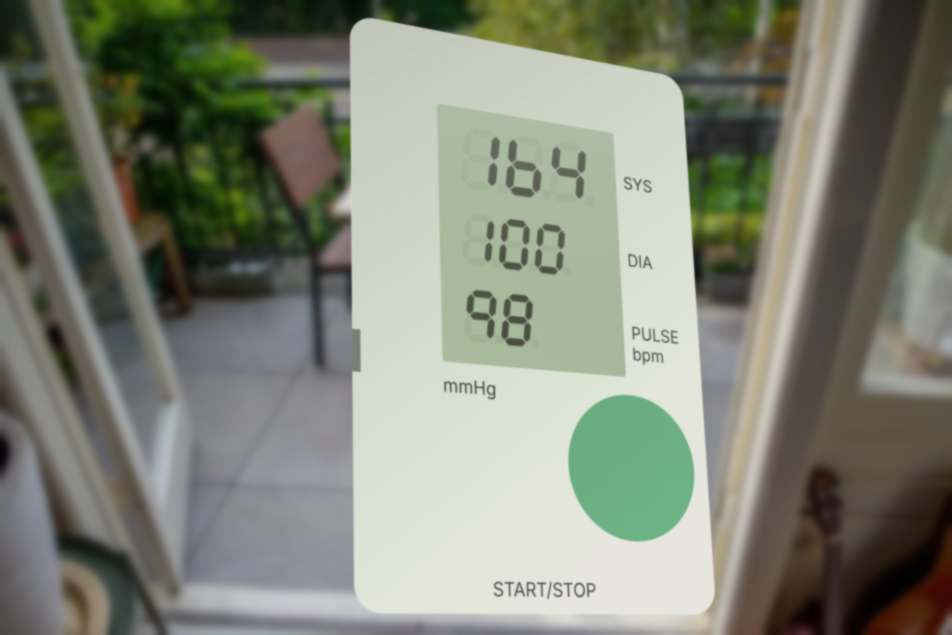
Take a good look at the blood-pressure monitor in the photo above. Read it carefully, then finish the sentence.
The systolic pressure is 164 mmHg
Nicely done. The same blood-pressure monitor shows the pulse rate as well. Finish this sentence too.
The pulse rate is 98 bpm
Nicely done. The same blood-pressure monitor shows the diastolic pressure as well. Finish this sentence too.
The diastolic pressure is 100 mmHg
